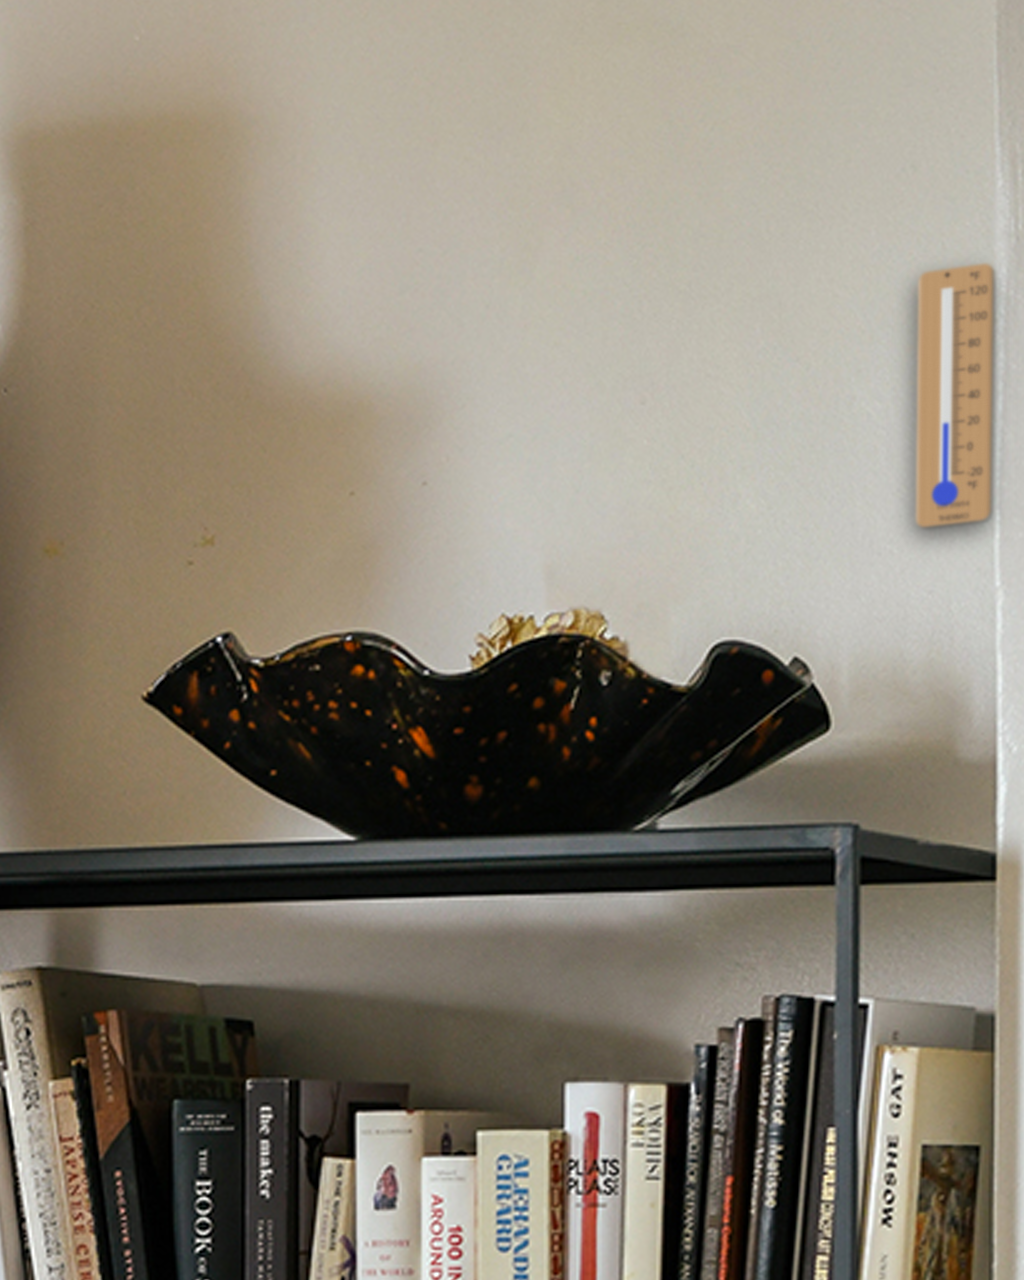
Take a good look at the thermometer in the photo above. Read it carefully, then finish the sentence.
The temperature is 20 °F
